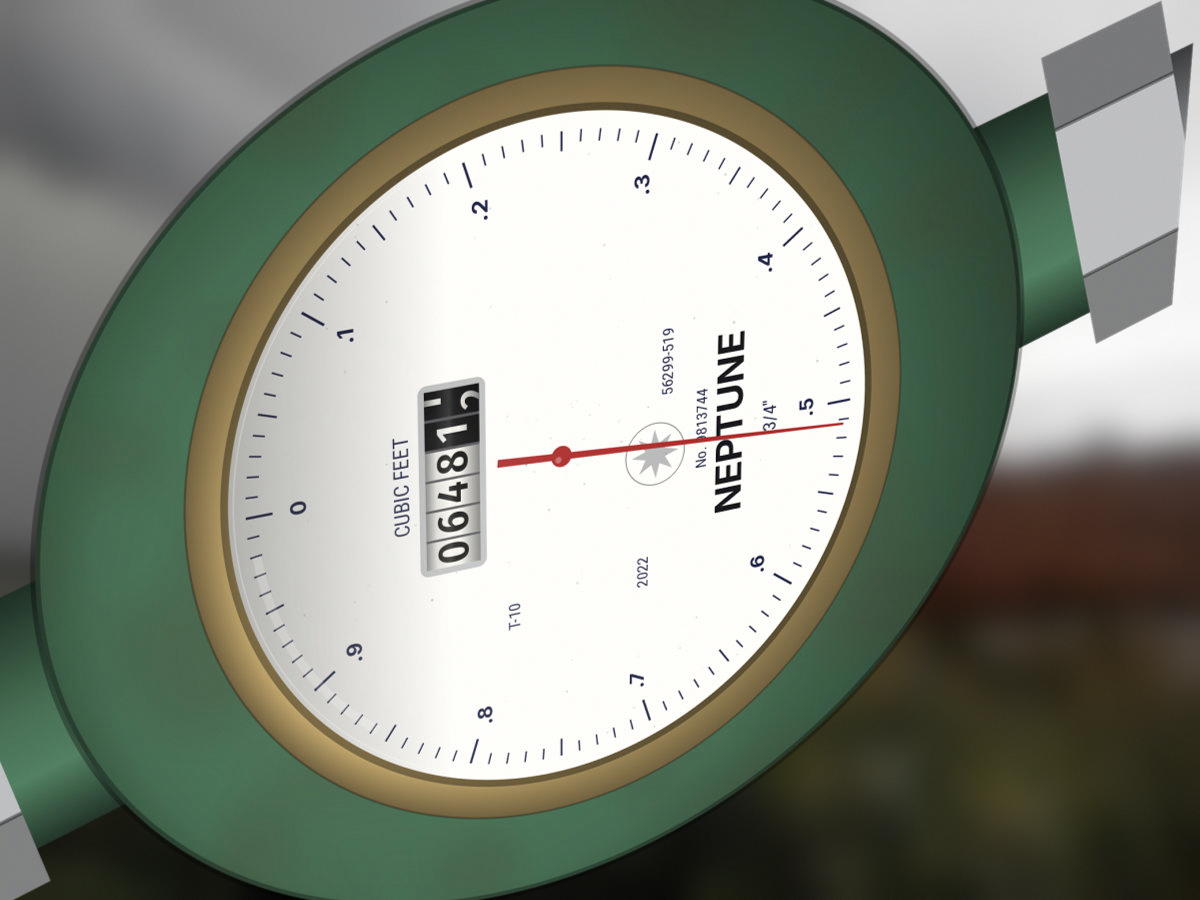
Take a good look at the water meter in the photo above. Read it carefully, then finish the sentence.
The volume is 64811.51 ft³
